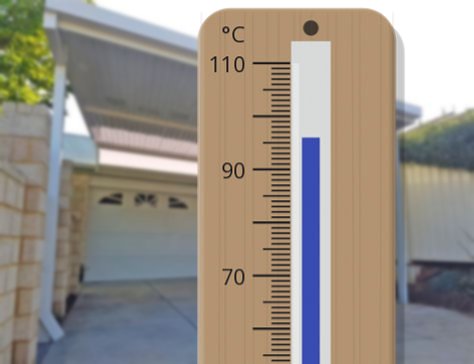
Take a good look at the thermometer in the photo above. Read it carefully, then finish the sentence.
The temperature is 96 °C
